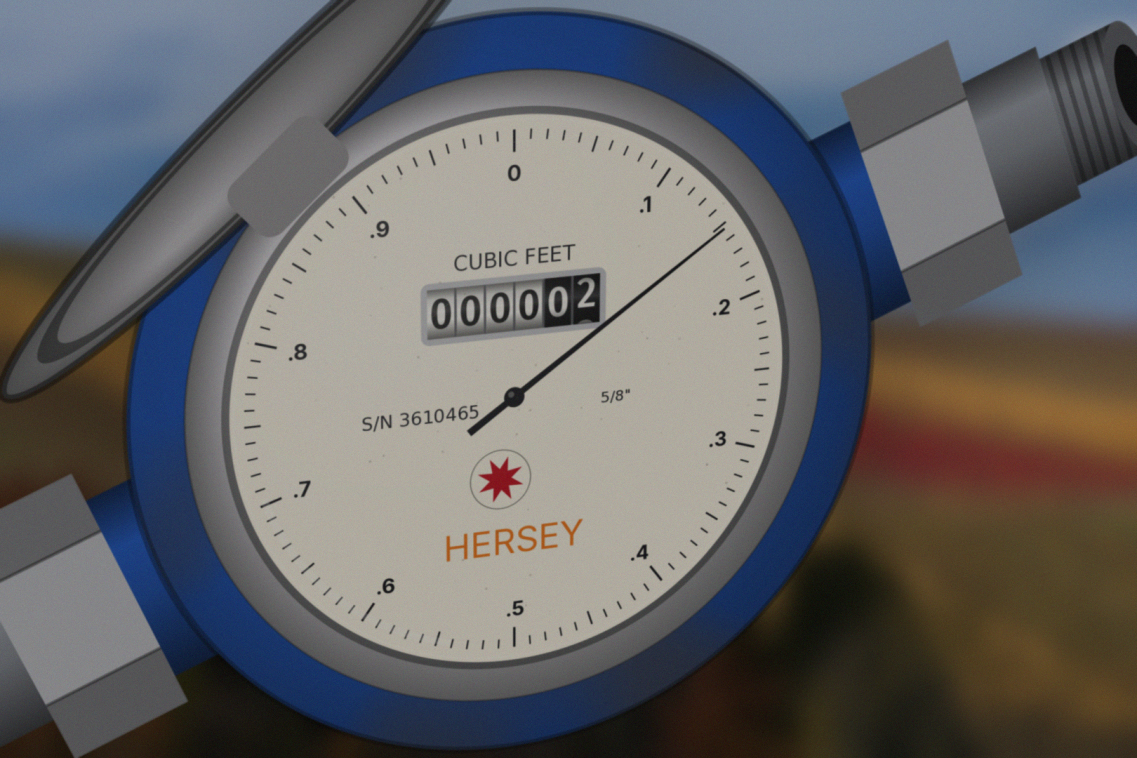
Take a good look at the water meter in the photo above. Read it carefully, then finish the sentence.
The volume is 2.15 ft³
